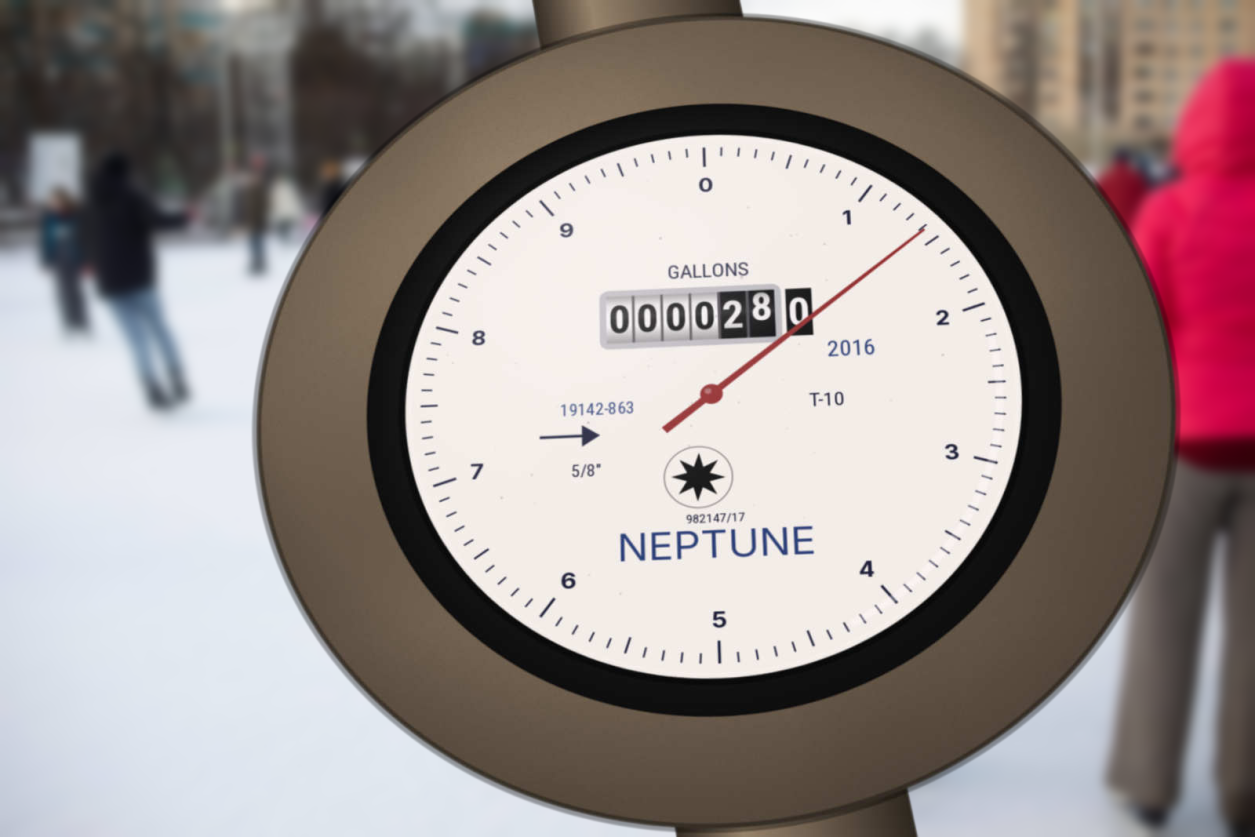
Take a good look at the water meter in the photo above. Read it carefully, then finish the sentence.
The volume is 281.4 gal
